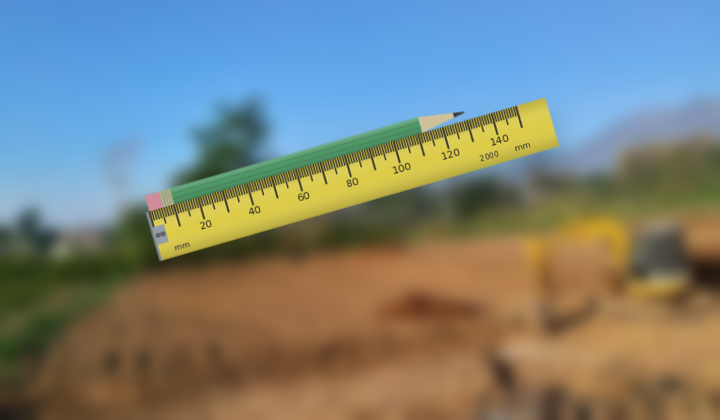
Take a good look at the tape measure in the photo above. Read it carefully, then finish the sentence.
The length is 130 mm
